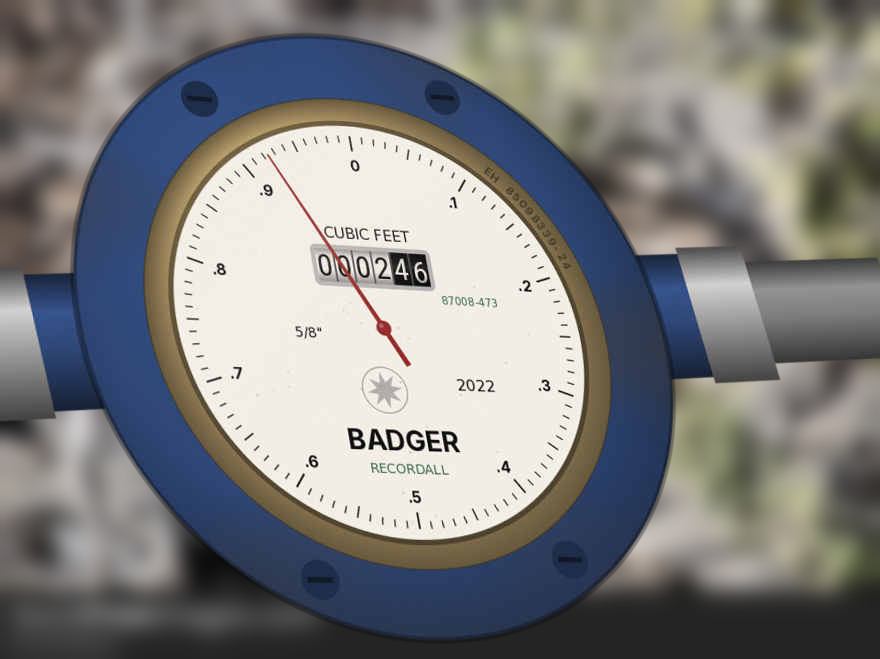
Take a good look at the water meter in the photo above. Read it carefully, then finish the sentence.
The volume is 245.92 ft³
